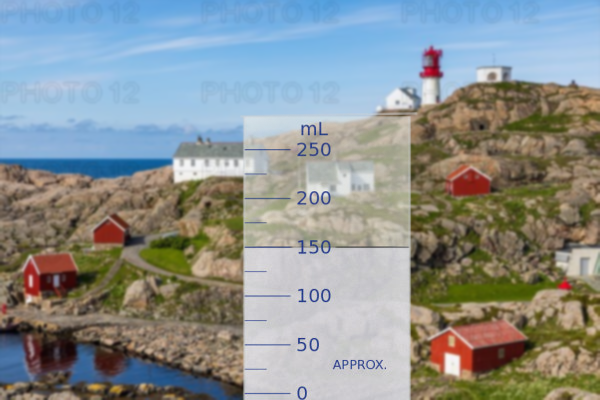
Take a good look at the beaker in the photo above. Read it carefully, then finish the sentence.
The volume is 150 mL
